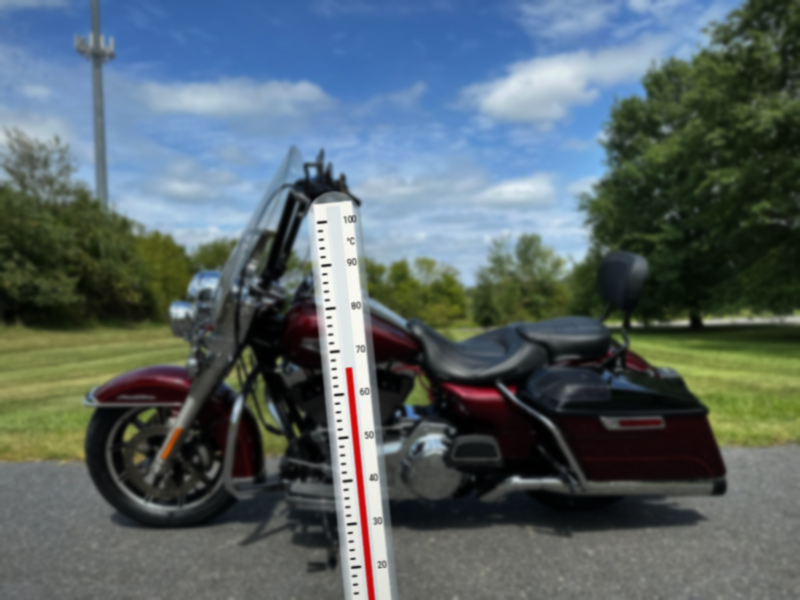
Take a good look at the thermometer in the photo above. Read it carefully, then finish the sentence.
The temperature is 66 °C
